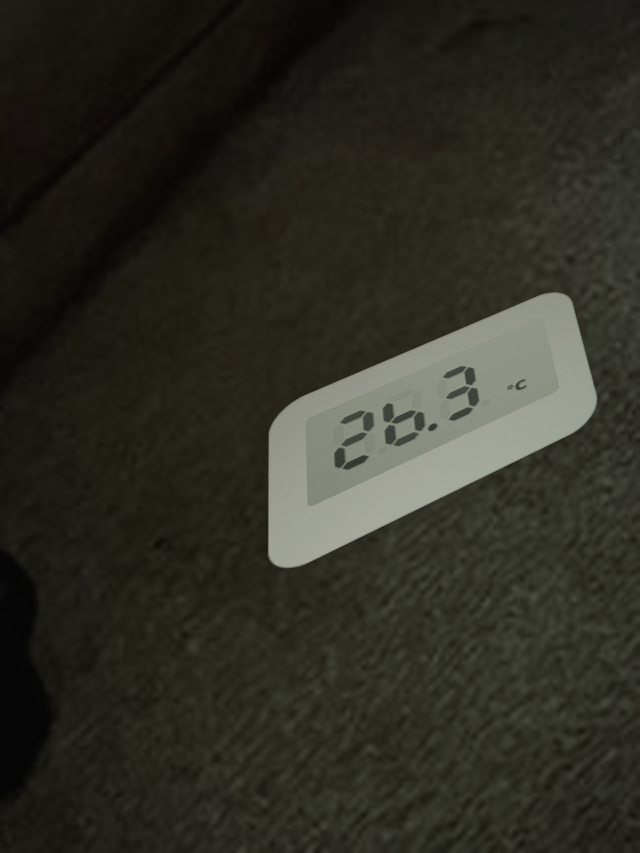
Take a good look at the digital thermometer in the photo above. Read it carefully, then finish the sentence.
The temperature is 26.3 °C
